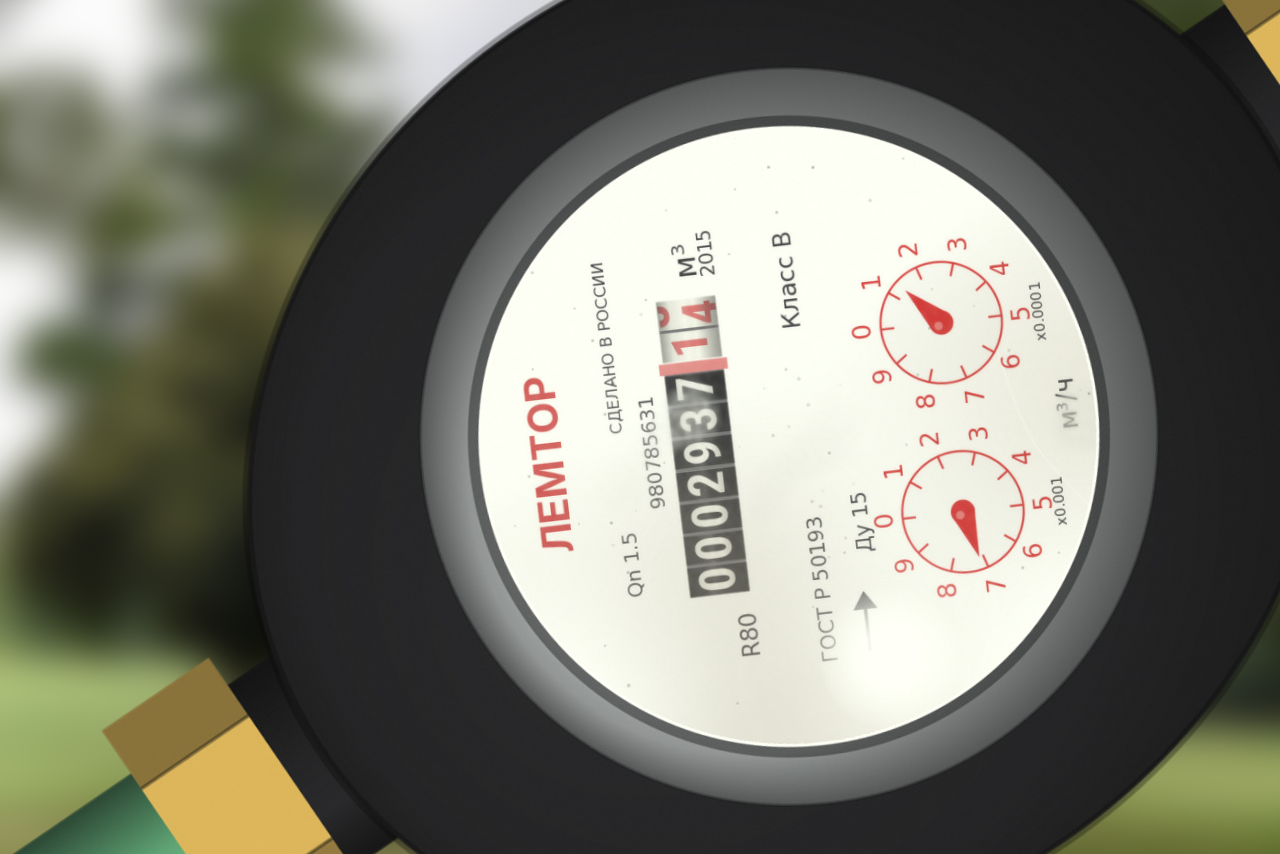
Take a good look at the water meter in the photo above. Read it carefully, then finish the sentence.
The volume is 2937.1371 m³
